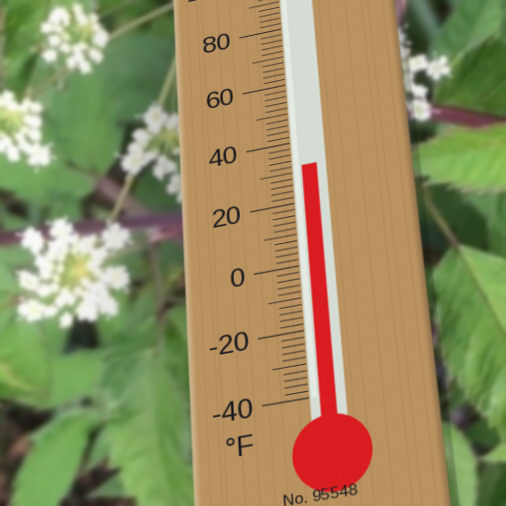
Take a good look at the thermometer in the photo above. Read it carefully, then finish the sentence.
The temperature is 32 °F
